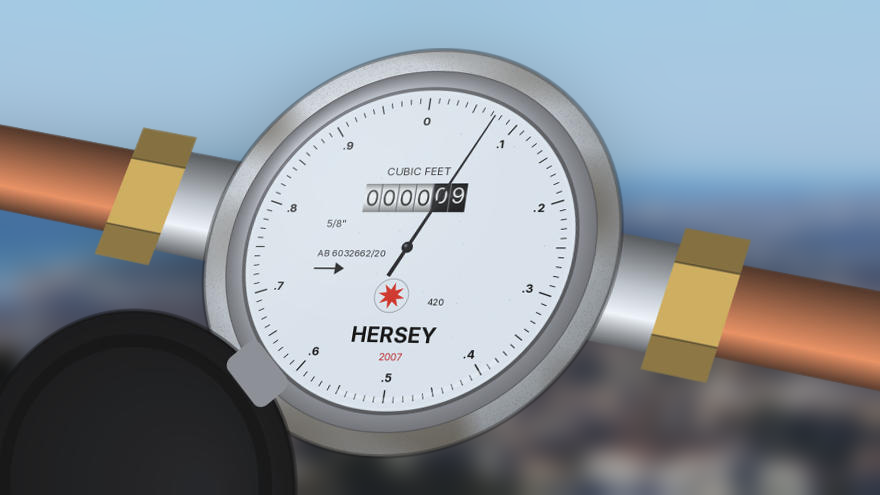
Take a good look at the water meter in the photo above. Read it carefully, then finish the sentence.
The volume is 9.07 ft³
